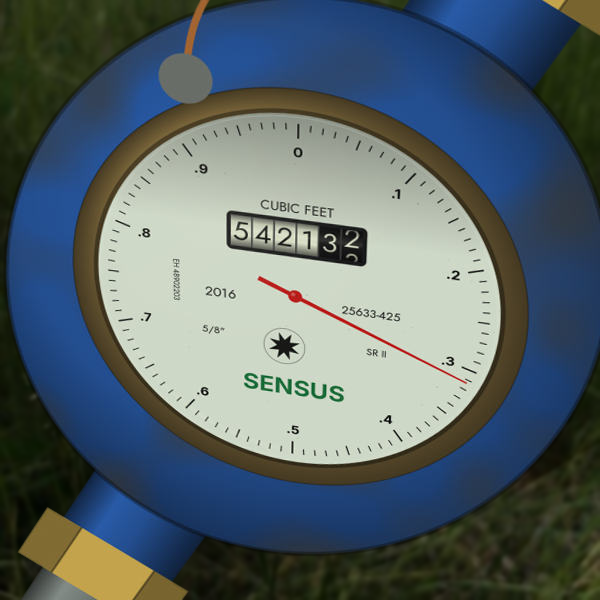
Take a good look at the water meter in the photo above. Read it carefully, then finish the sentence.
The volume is 542132.31 ft³
